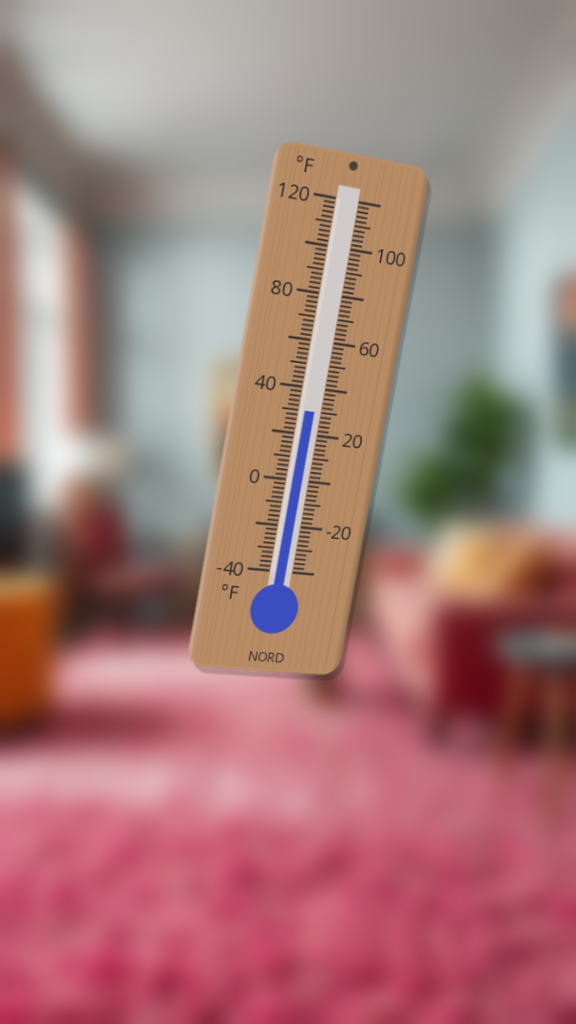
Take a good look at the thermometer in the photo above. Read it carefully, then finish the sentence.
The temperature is 30 °F
